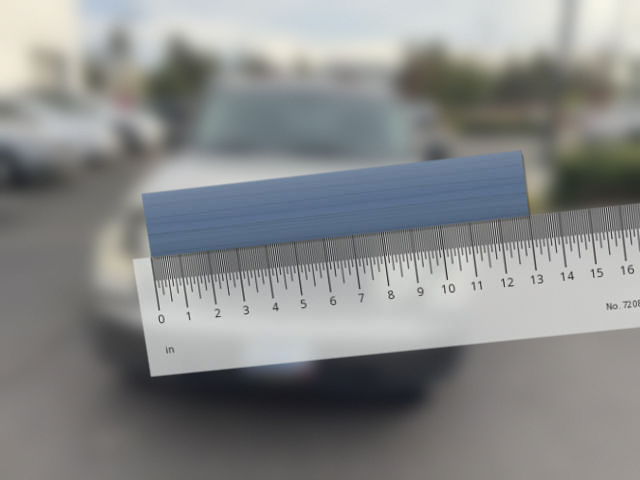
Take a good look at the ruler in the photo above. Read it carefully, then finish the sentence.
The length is 13 in
